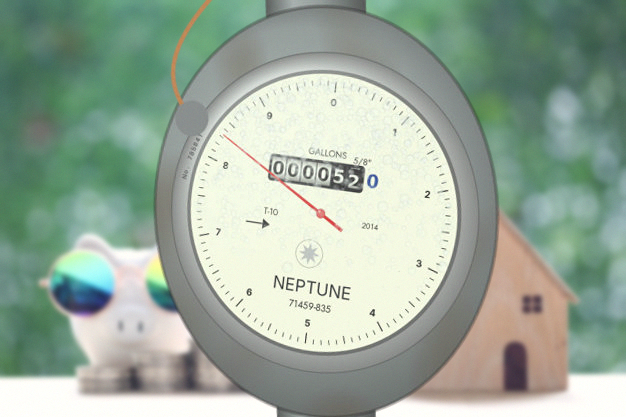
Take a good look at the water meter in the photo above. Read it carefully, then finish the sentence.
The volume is 518.3 gal
